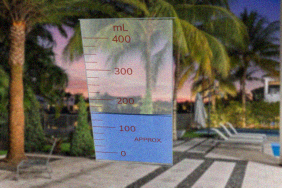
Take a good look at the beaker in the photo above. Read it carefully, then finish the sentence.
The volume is 150 mL
